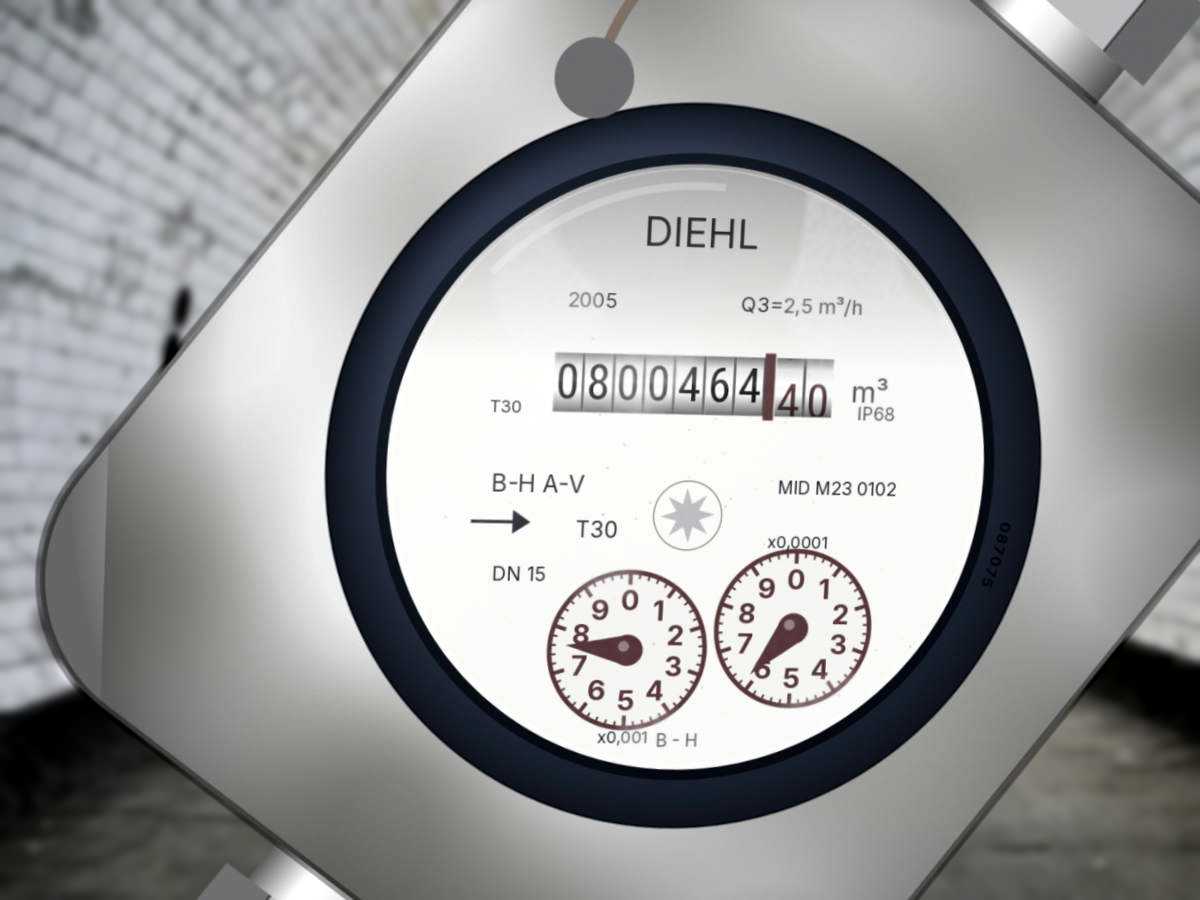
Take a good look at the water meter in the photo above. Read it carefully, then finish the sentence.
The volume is 800464.3976 m³
